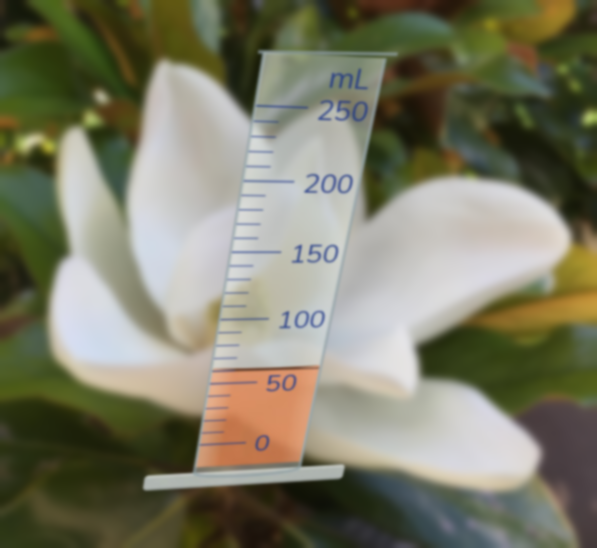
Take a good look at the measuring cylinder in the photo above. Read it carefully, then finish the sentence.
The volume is 60 mL
